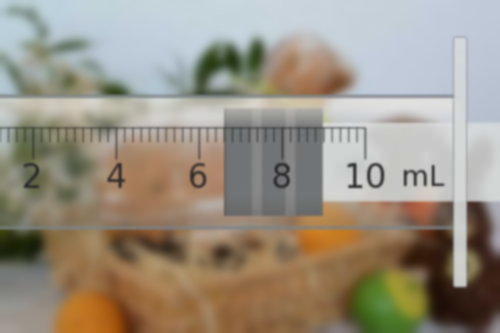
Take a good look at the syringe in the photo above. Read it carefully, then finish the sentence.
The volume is 6.6 mL
